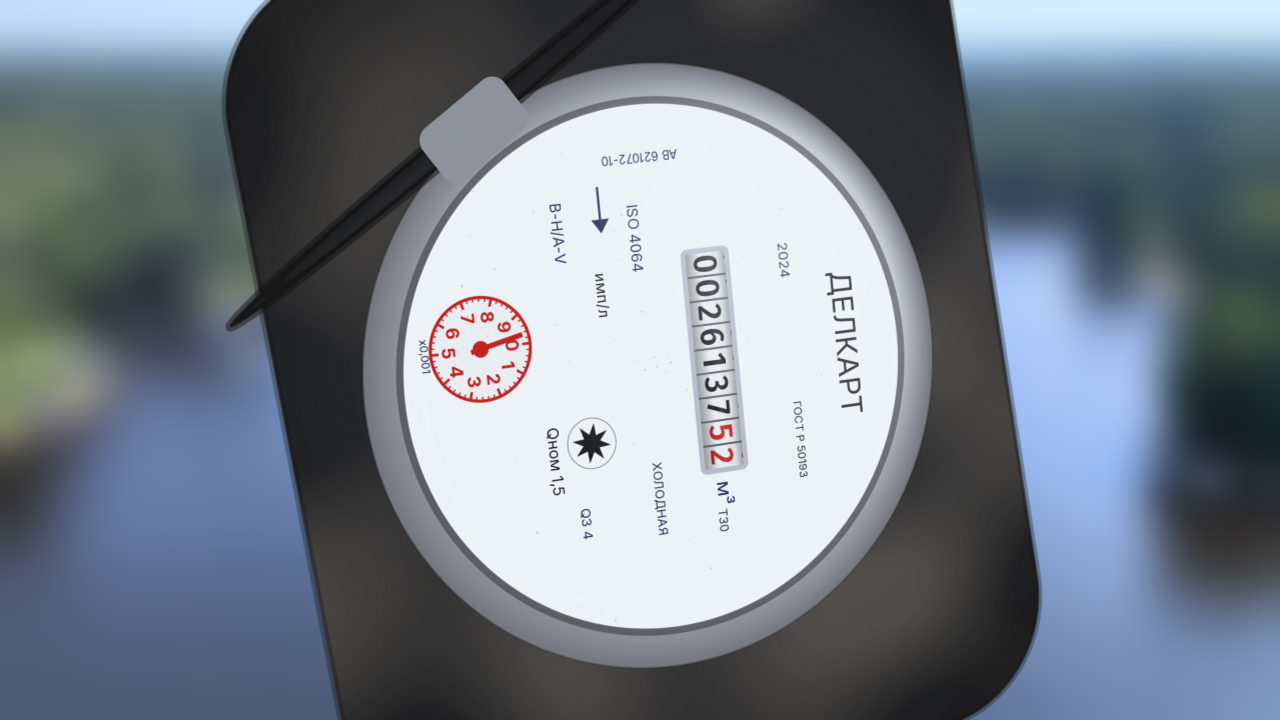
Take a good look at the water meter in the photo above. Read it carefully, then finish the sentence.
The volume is 26137.519 m³
